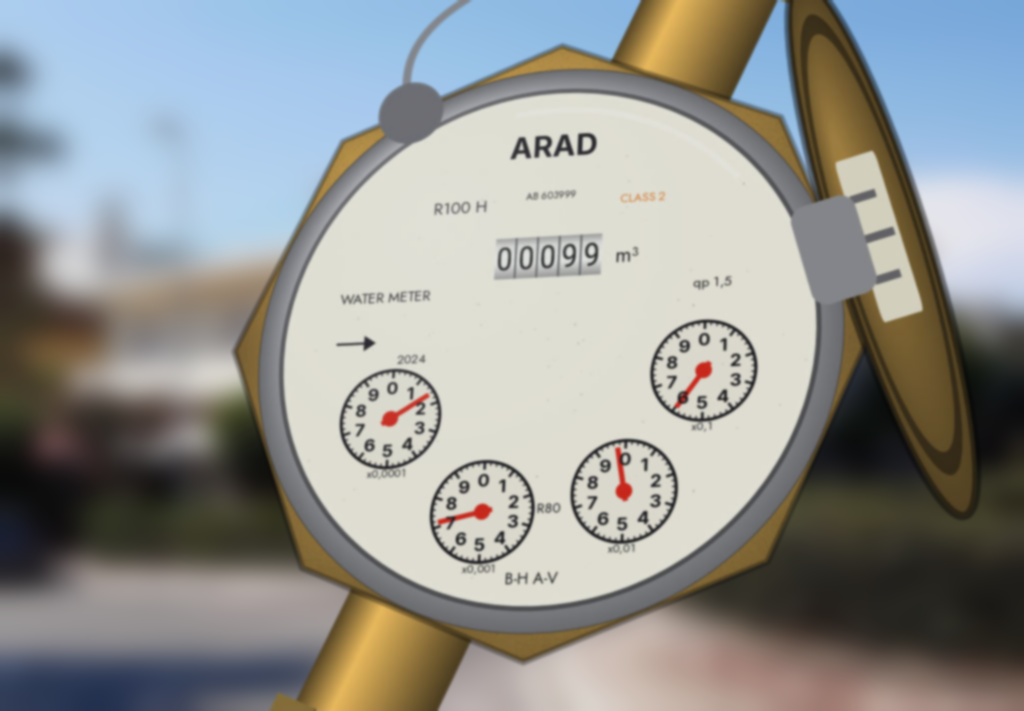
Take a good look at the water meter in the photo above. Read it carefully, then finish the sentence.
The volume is 99.5971 m³
